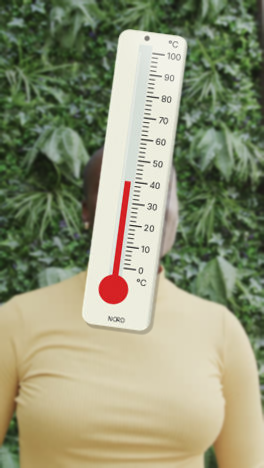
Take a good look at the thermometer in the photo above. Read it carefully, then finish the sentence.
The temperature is 40 °C
